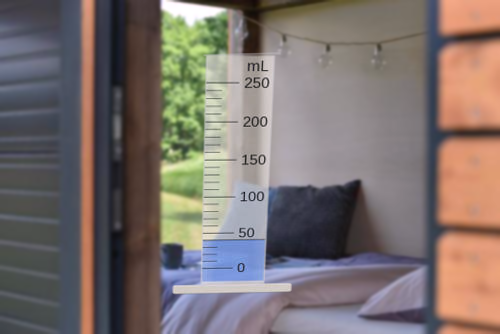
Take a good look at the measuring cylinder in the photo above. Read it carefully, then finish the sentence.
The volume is 40 mL
